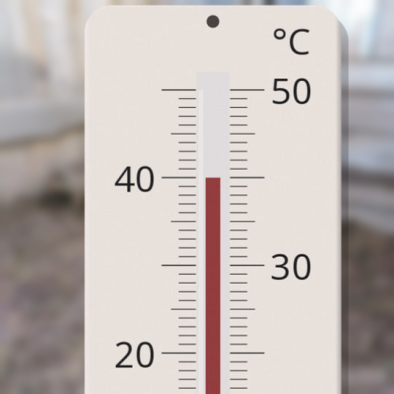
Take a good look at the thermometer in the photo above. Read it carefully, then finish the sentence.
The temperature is 40 °C
